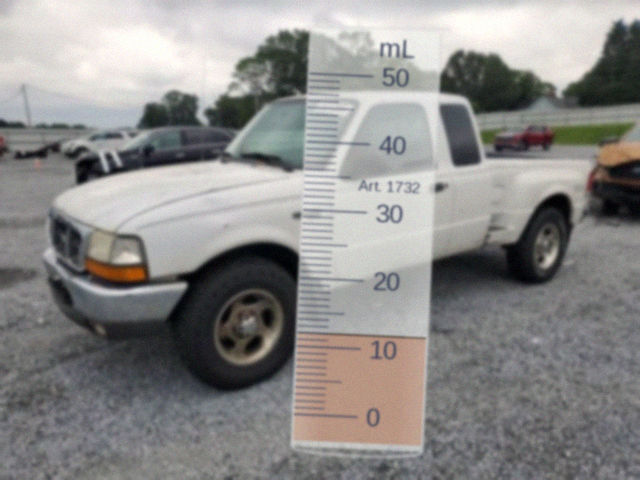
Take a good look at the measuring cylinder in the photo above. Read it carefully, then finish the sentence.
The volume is 12 mL
